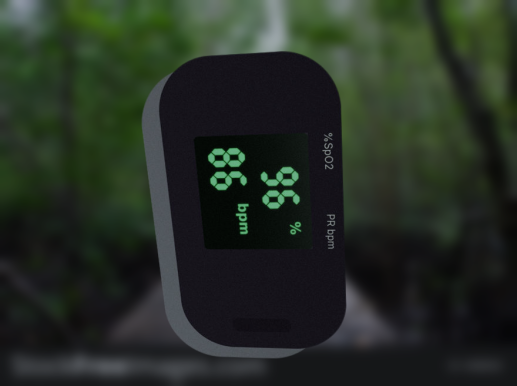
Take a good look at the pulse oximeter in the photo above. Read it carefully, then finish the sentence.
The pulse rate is 86 bpm
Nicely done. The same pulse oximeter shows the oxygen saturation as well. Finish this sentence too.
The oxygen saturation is 96 %
